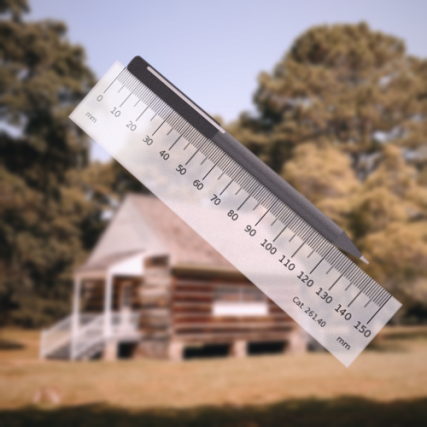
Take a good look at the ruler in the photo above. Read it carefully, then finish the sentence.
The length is 135 mm
